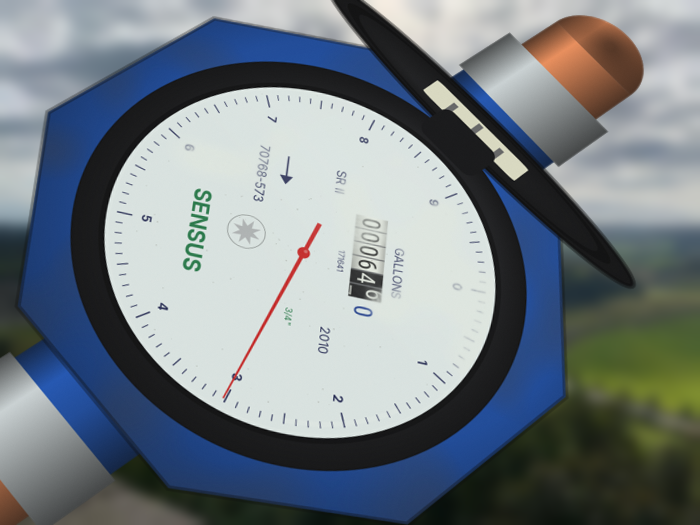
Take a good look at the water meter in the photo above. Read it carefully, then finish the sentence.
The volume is 6463.0 gal
